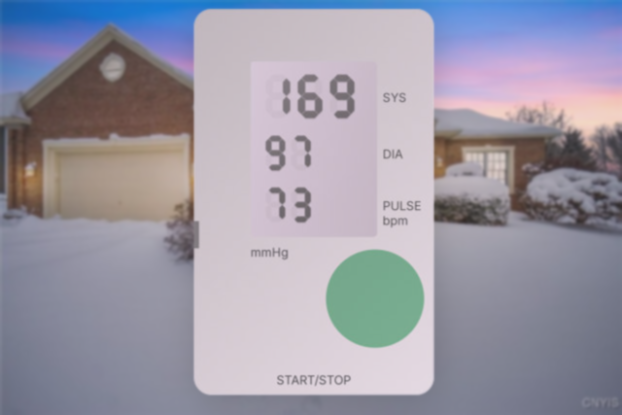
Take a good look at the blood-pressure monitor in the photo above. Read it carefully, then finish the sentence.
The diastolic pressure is 97 mmHg
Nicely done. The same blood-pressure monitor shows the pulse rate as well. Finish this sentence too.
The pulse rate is 73 bpm
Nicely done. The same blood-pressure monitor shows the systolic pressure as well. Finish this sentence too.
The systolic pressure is 169 mmHg
